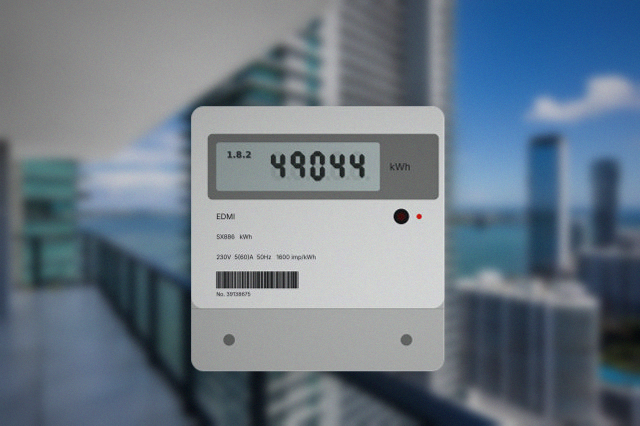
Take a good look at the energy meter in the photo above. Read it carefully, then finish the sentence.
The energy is 49044 kWh
